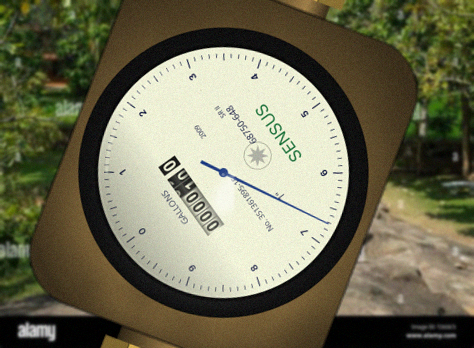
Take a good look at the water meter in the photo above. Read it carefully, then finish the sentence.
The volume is 96.7 gal
